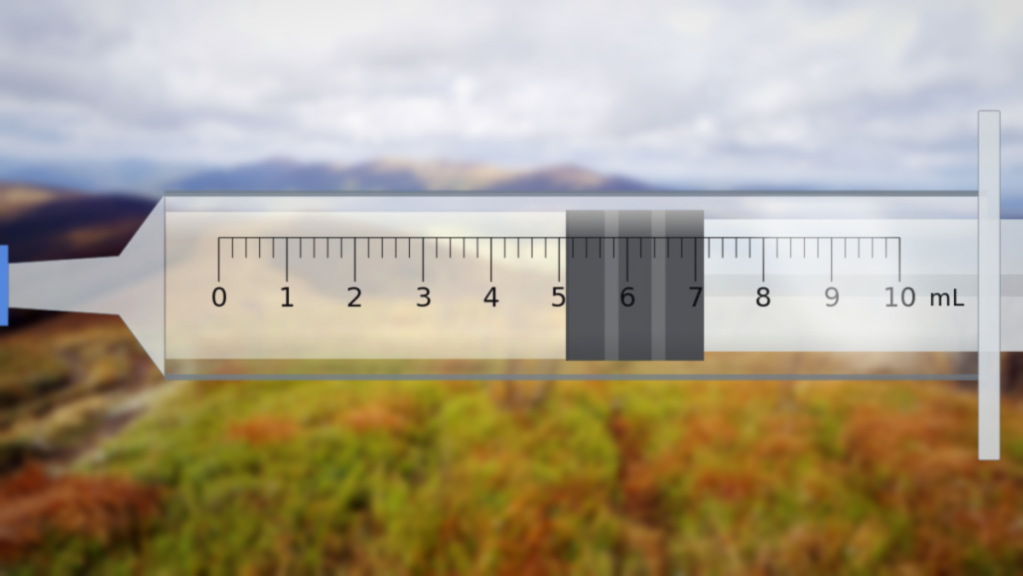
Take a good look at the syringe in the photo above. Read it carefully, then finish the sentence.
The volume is 5.1 mL
